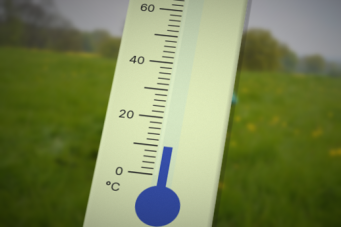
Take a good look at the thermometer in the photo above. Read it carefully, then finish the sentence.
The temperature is 10 °C
